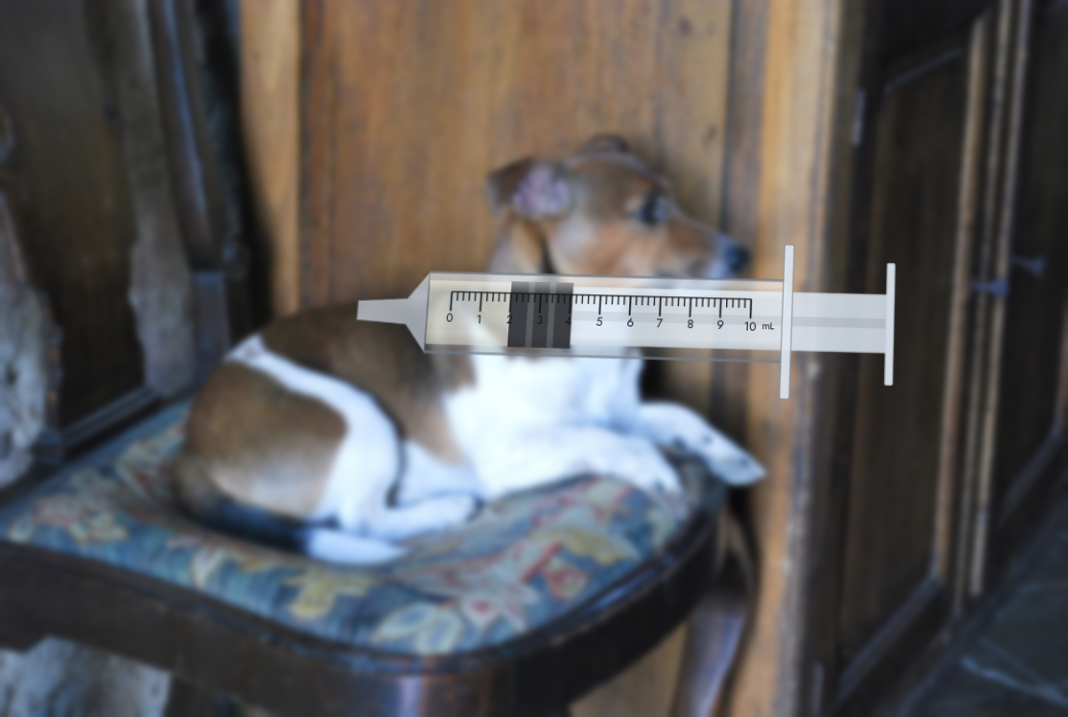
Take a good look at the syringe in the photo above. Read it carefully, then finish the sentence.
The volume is 2 mL
